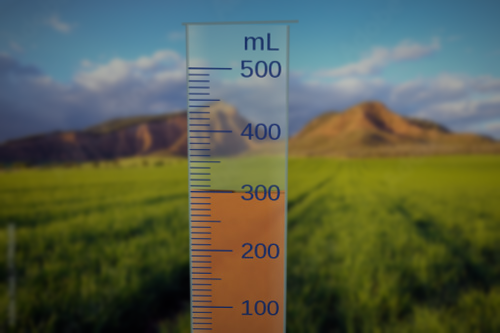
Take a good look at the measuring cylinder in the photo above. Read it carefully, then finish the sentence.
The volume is 300 mL
